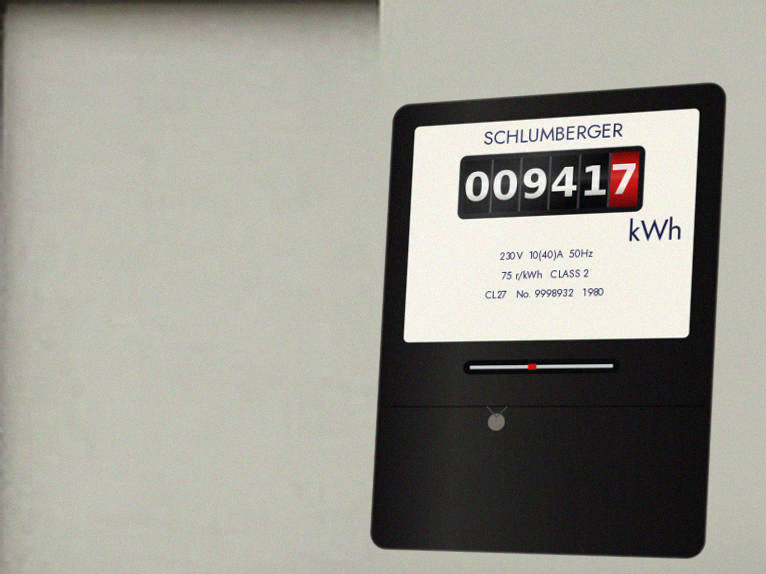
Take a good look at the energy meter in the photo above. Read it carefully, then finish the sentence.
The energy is 941.7 kWh
